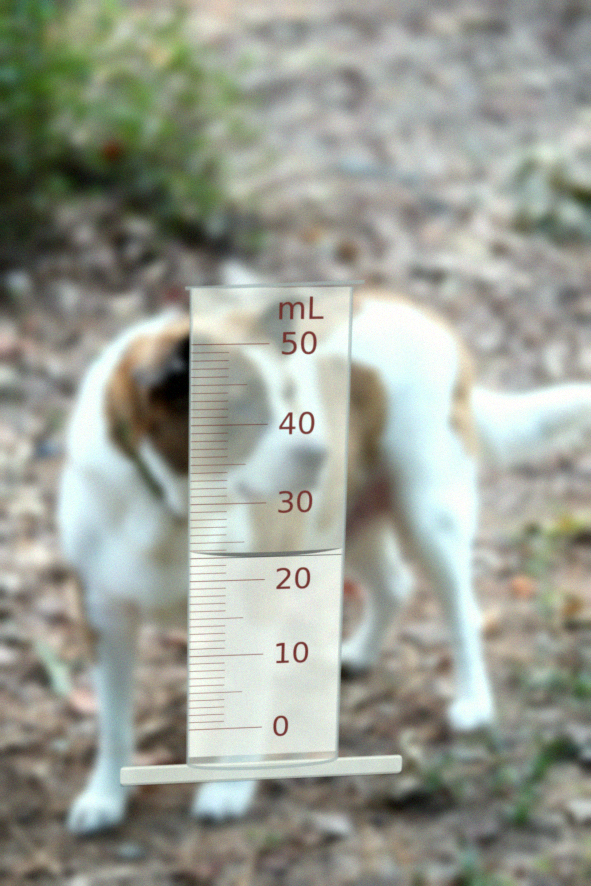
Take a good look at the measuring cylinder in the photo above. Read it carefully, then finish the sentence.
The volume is 23 mL
